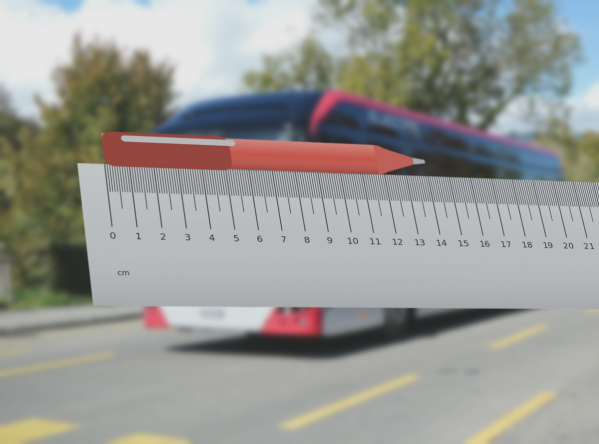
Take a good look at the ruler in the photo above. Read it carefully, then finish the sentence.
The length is 14 cm
